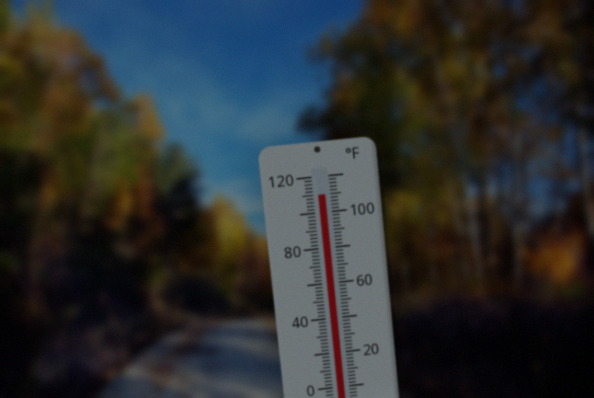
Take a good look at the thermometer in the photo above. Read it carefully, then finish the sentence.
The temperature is 110 °F
